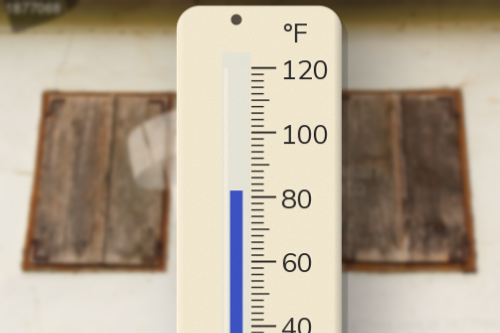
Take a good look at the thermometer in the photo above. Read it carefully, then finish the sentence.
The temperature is 82 °F
